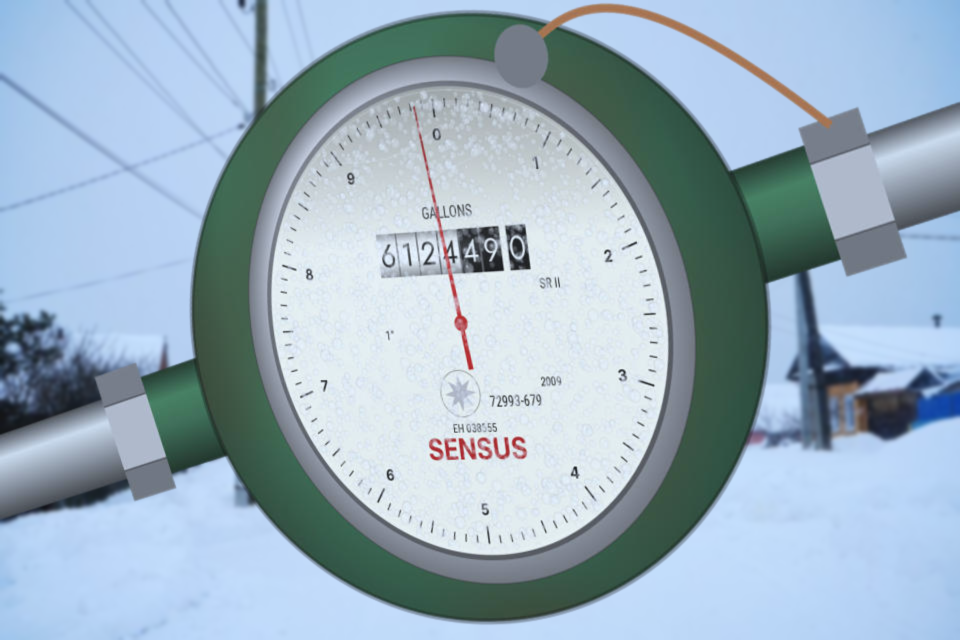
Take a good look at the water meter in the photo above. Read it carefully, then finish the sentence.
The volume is 6124489.8 gal
